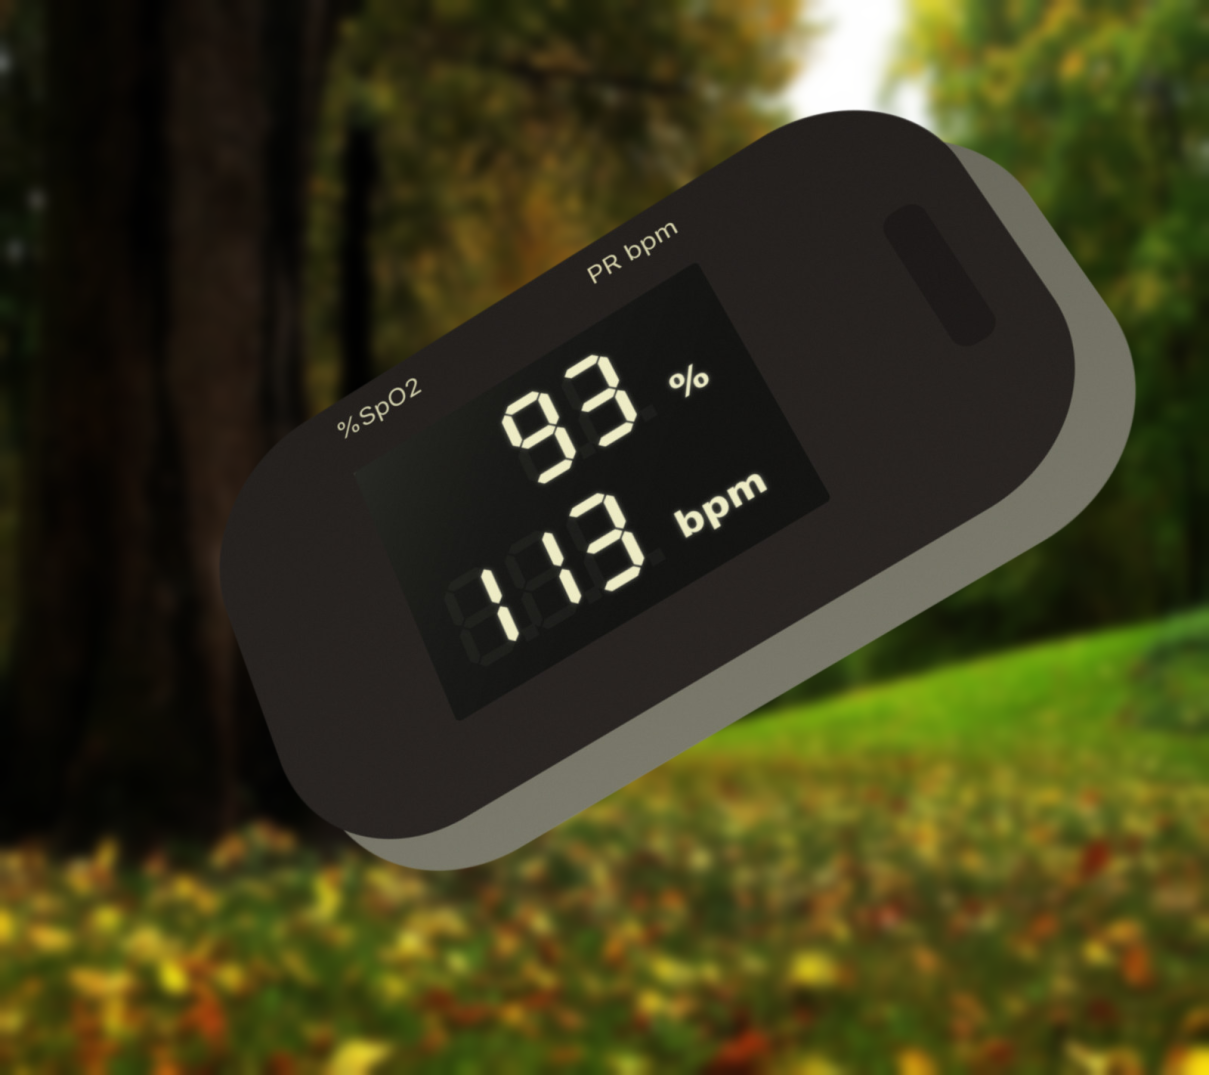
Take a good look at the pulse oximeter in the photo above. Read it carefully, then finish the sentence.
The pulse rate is 113 bpm
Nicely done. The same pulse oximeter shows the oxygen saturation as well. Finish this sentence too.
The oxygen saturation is 93 %
